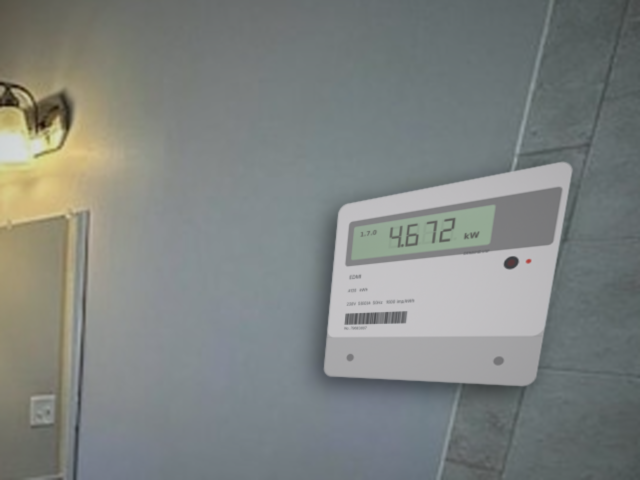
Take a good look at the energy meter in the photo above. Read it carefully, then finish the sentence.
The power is 4.672 kW
